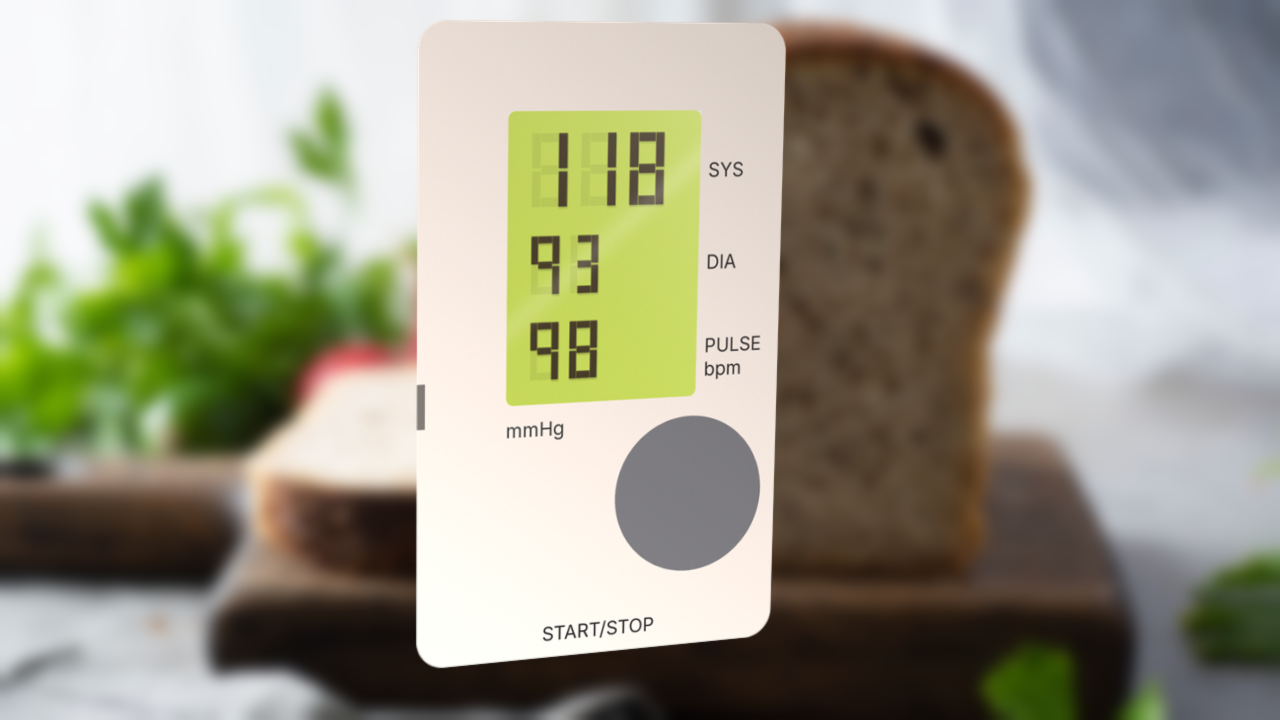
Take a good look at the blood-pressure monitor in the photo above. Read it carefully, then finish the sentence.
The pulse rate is 98 bpm
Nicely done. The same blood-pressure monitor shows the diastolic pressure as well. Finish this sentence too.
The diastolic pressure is 93 mmHg
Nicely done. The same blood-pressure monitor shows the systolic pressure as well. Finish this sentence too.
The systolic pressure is 118 mmHg
